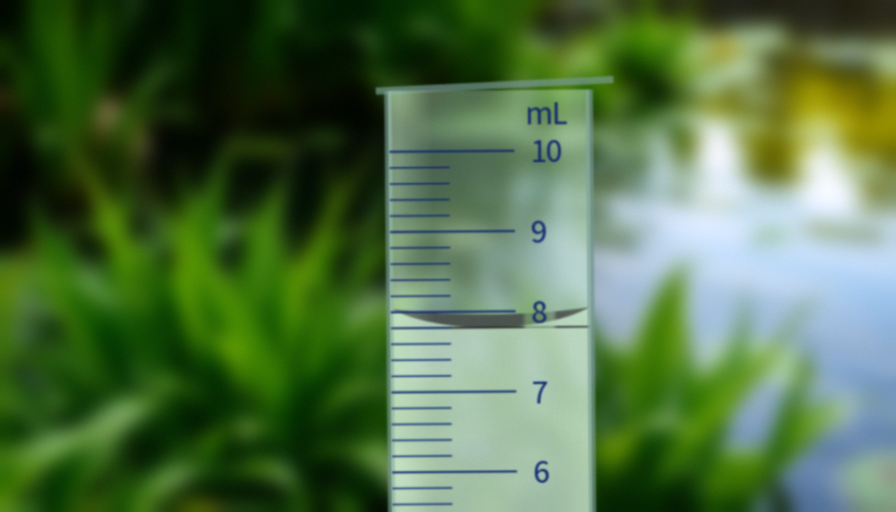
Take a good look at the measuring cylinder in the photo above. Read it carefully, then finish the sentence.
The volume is 7.8 mL
